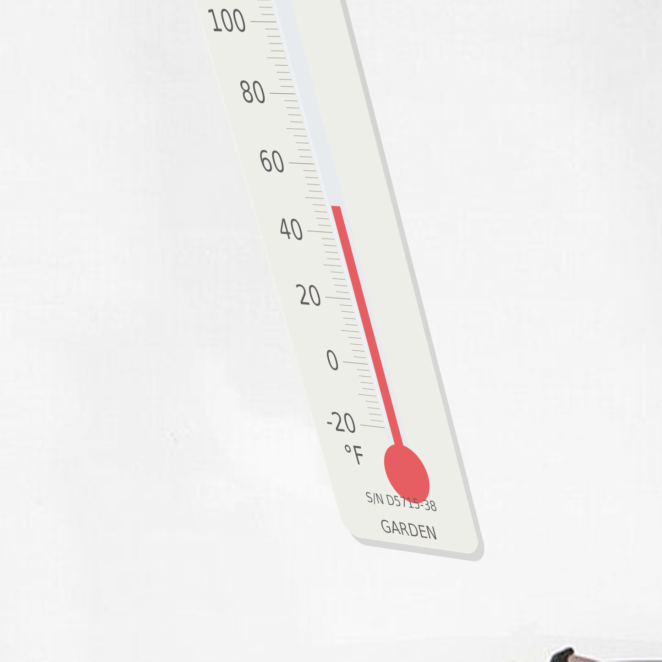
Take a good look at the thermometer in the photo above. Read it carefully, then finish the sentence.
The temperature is 48 °F
